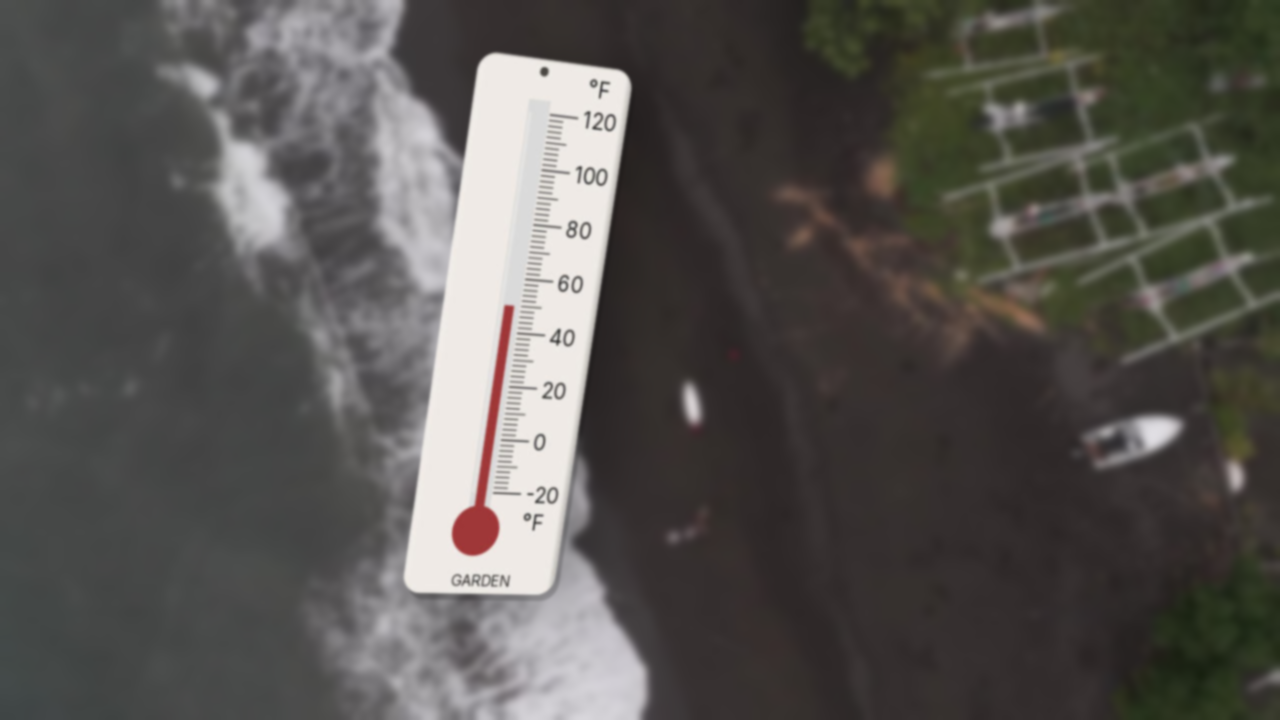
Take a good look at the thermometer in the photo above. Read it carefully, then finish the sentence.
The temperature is 50 °F
